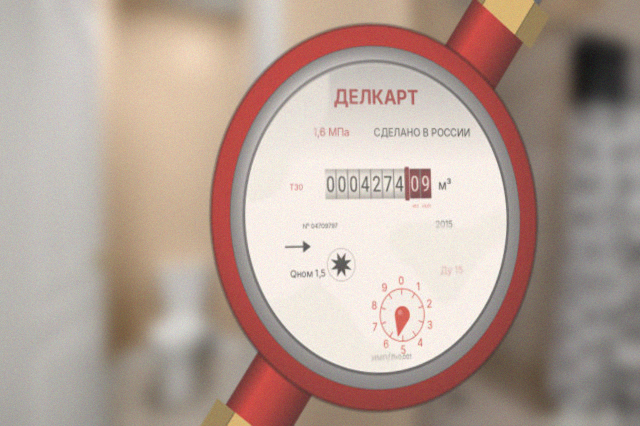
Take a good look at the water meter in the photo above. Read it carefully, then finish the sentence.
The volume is 4274.095 m³
